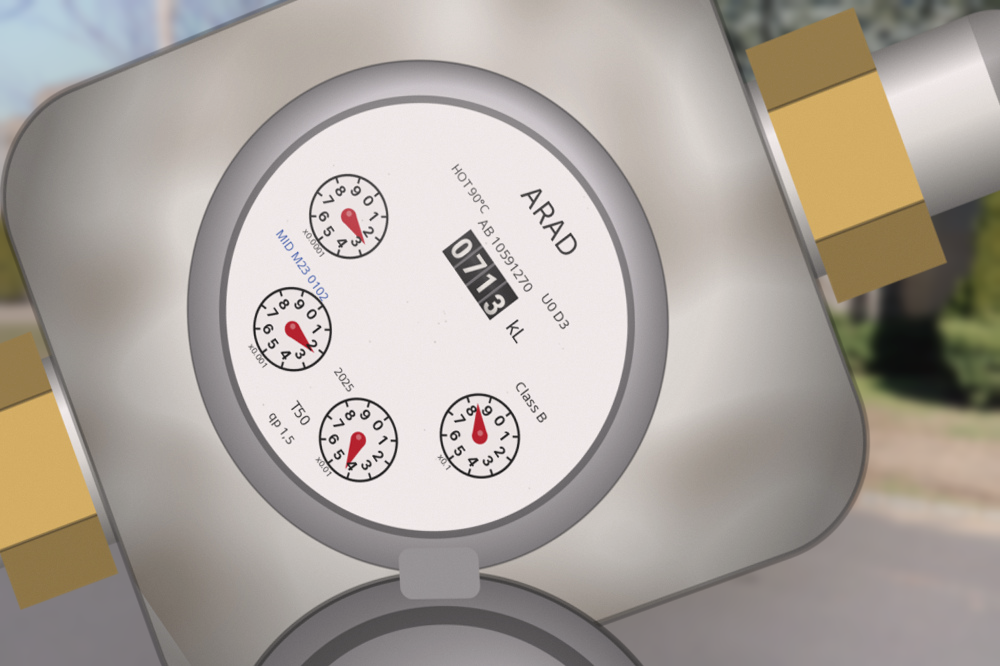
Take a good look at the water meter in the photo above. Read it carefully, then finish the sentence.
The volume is 712.8422 kL
